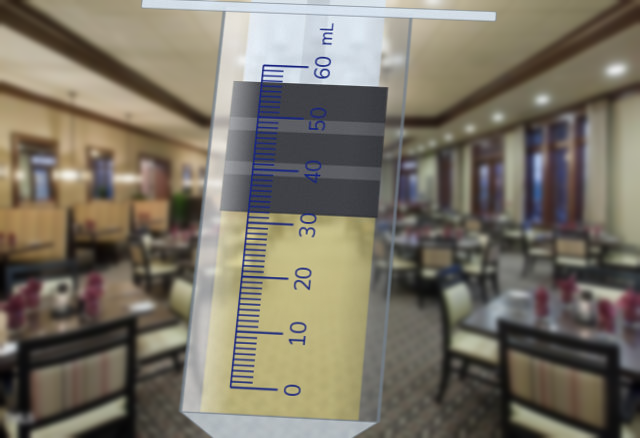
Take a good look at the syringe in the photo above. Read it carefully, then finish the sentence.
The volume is 32 mL
